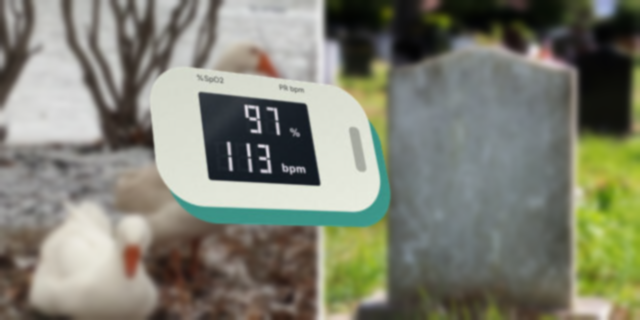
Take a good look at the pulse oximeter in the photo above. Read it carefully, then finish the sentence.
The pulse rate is 113 bpm
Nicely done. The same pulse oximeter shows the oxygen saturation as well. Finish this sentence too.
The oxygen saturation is 97 %
